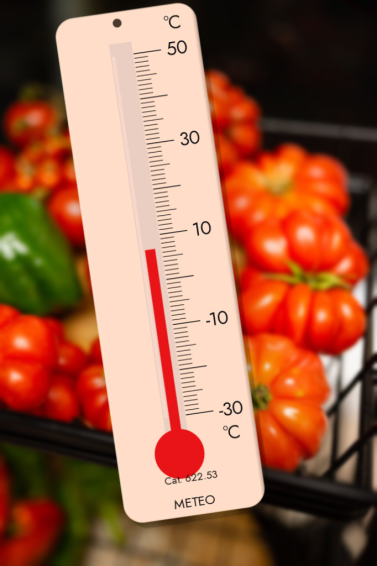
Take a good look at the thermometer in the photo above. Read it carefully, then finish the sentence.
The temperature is 7 °C
